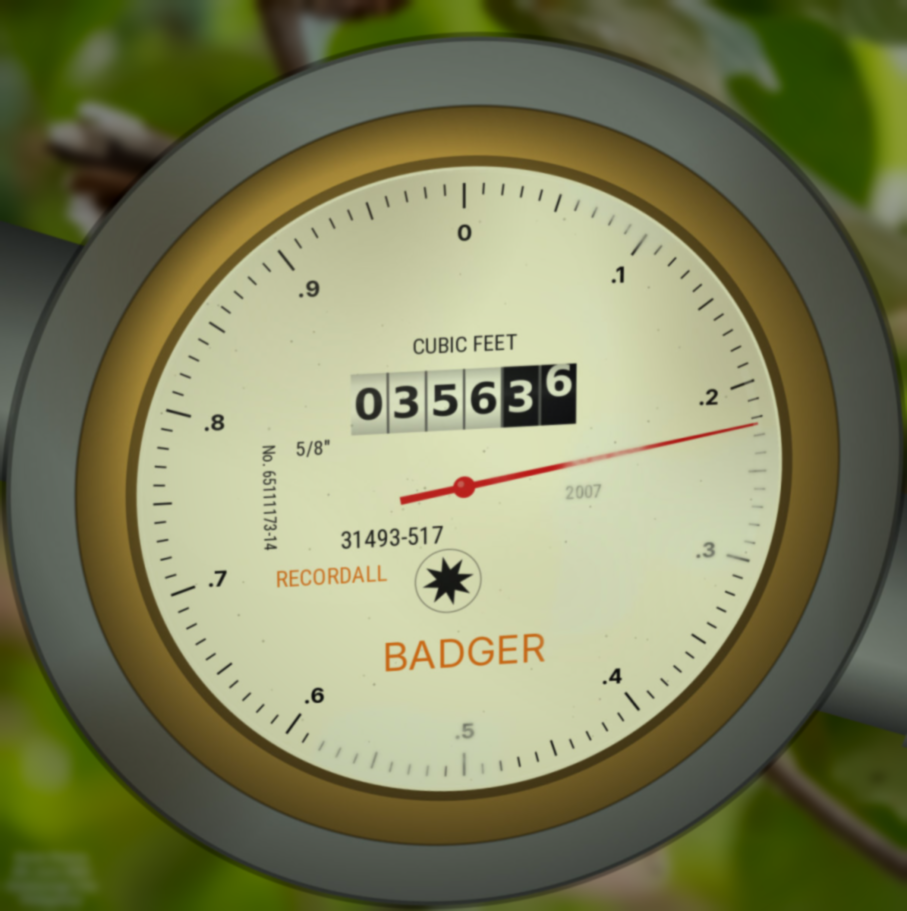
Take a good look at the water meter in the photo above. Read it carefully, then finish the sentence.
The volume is 35636.22 ft³
